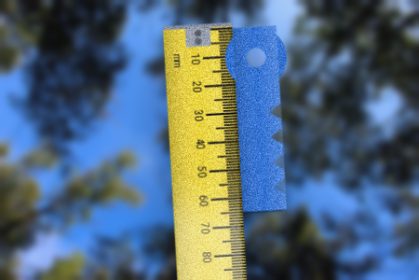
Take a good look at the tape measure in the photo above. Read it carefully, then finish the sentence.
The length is 65 mm
